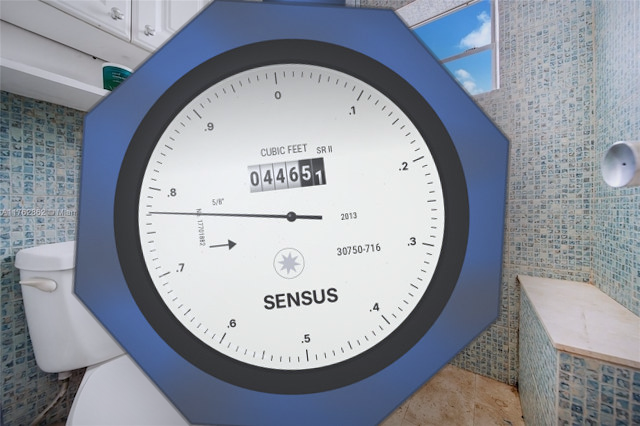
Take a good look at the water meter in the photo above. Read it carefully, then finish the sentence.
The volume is 44650.77 ft³
